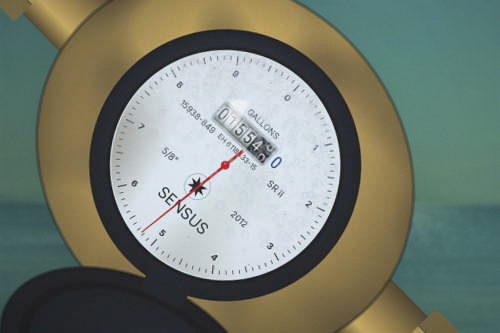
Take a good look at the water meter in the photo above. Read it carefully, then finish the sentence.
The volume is 155485.2 gal
